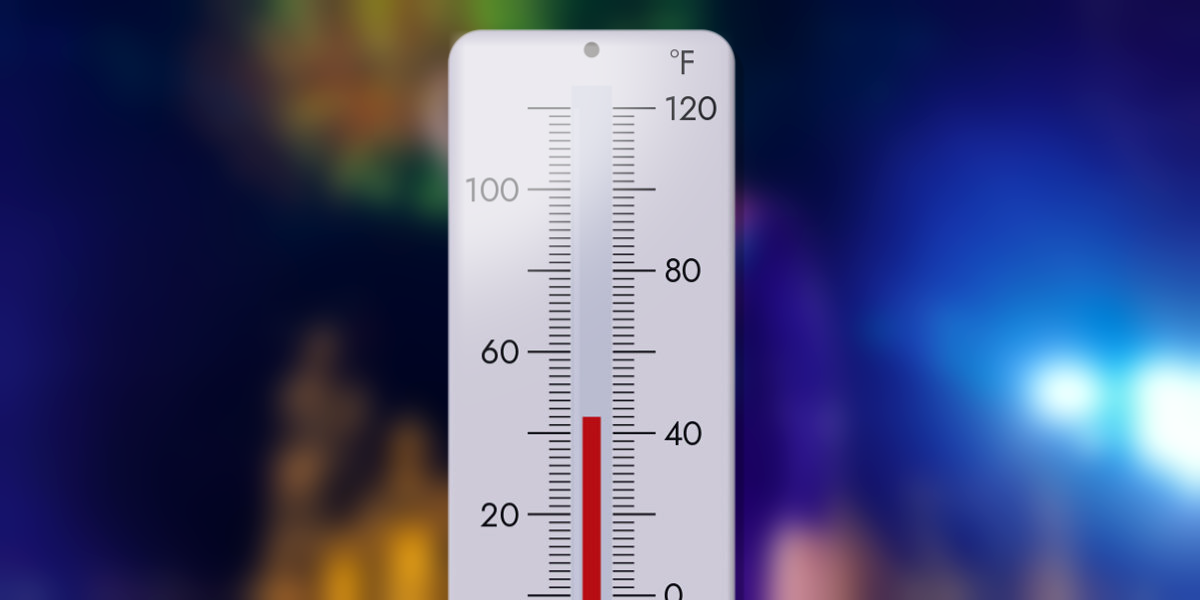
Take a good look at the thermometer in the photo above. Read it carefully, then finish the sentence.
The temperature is 44 °F
